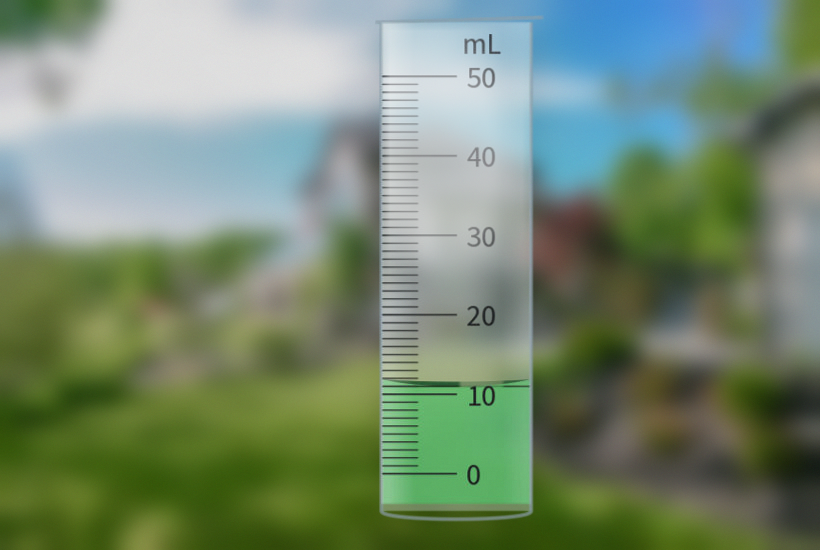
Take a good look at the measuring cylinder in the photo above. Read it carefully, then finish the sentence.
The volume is 11 mL
